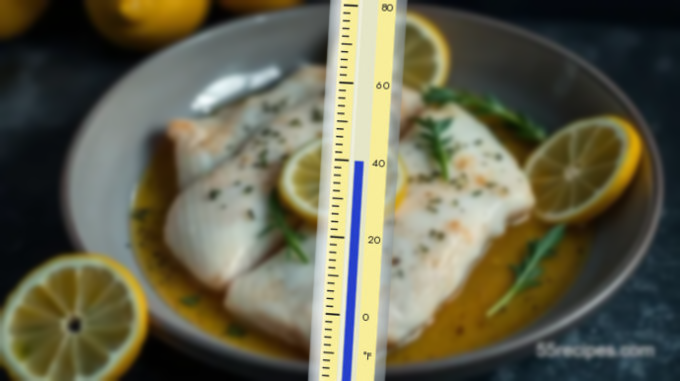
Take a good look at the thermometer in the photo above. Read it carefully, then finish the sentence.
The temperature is 40 °F
